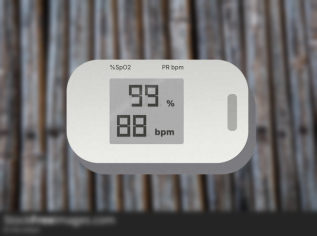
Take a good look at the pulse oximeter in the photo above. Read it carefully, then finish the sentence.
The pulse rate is 88 bpm
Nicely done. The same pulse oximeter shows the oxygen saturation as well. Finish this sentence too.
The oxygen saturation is 99 %
